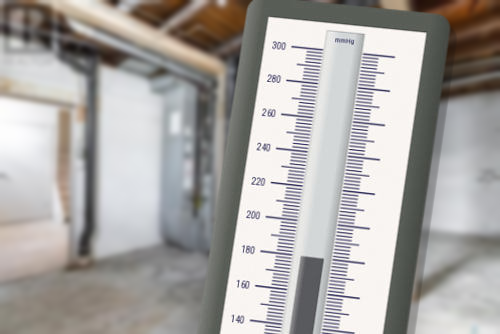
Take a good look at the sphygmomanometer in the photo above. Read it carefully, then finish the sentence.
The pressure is 180 mmHg
